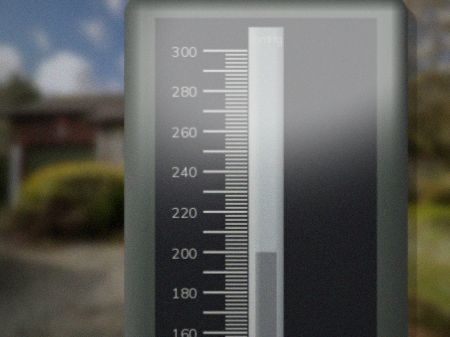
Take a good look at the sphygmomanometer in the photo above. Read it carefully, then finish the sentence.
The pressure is 200 mmHg
